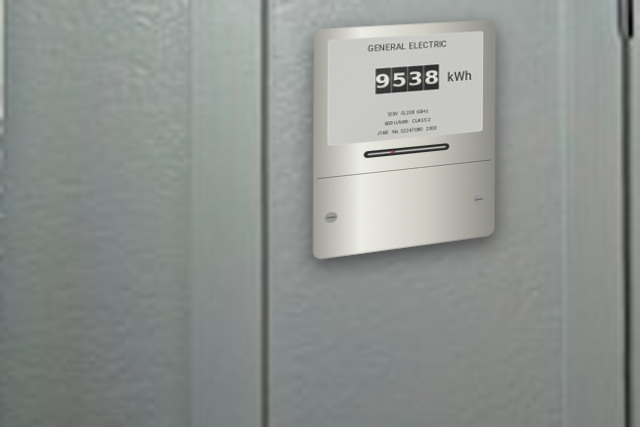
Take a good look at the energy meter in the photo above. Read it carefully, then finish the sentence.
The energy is 9538 kWh
